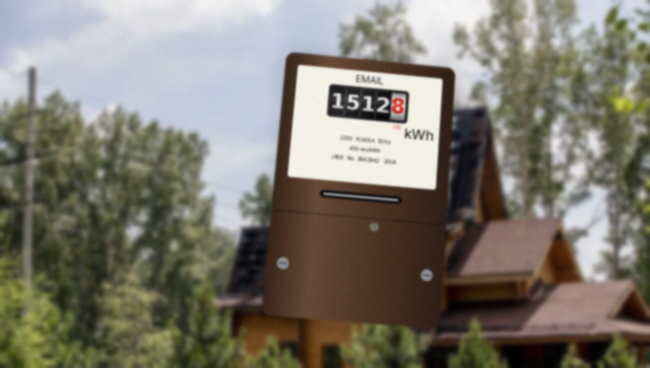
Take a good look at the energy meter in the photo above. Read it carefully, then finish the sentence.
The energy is 1512.8 kWh
